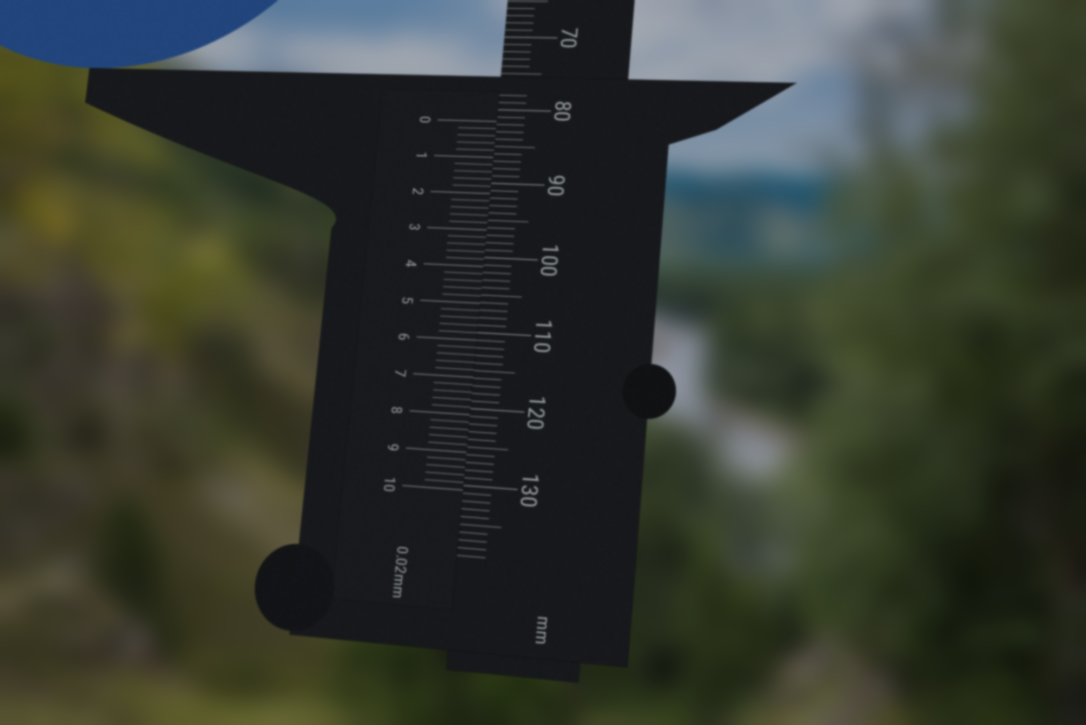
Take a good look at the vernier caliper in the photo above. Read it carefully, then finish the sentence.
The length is 81.6 mm
